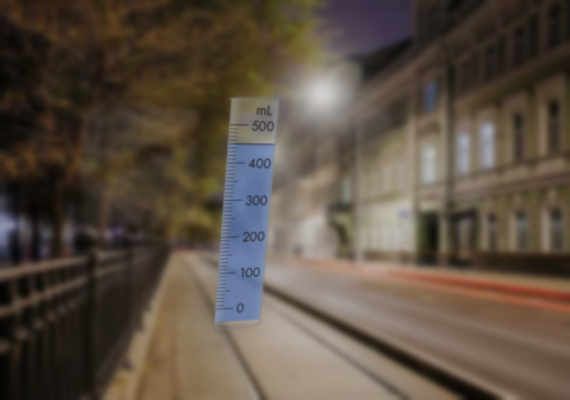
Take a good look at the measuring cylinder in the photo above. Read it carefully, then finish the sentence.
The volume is 450 mL
